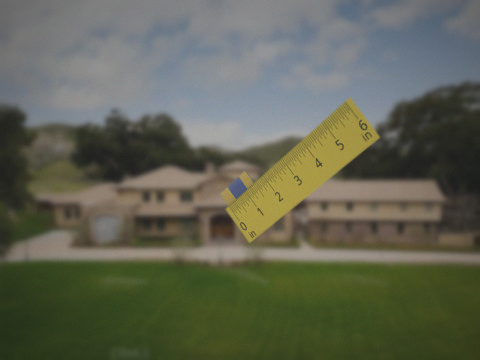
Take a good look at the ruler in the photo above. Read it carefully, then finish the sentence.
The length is 1.5 in
